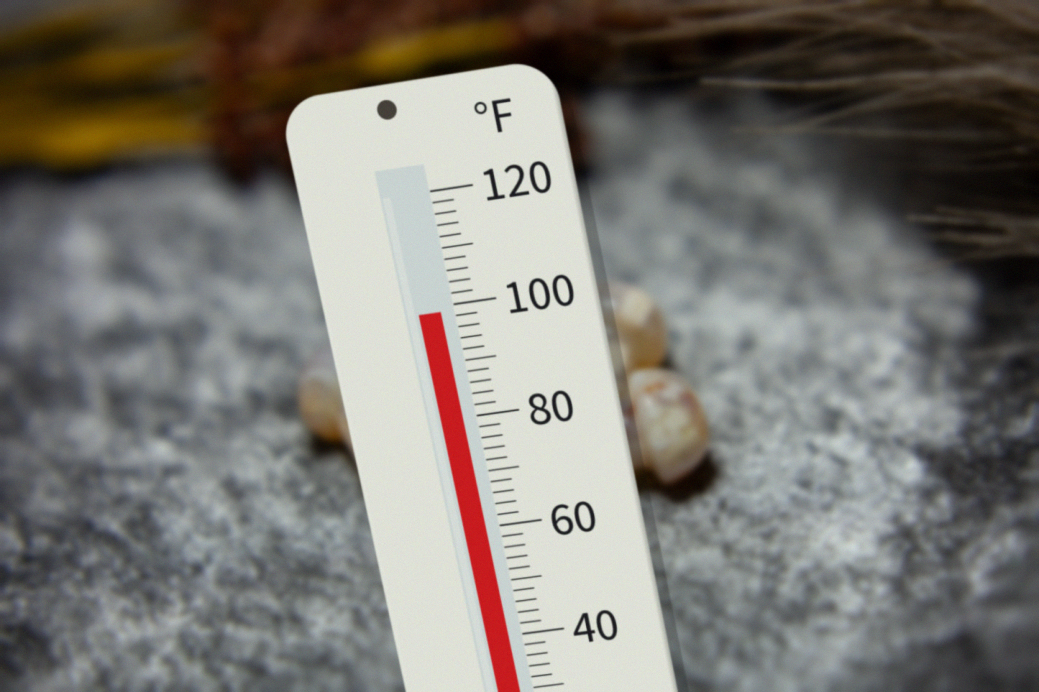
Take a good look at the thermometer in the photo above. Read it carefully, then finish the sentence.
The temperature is 99 °F
